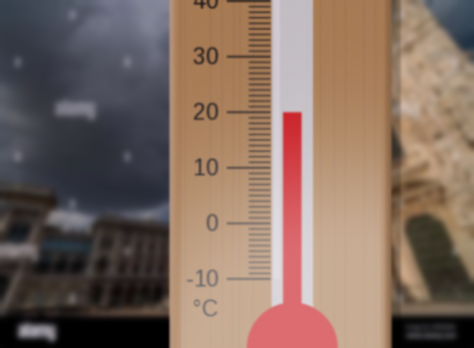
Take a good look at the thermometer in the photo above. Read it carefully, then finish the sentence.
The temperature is 20 °C
